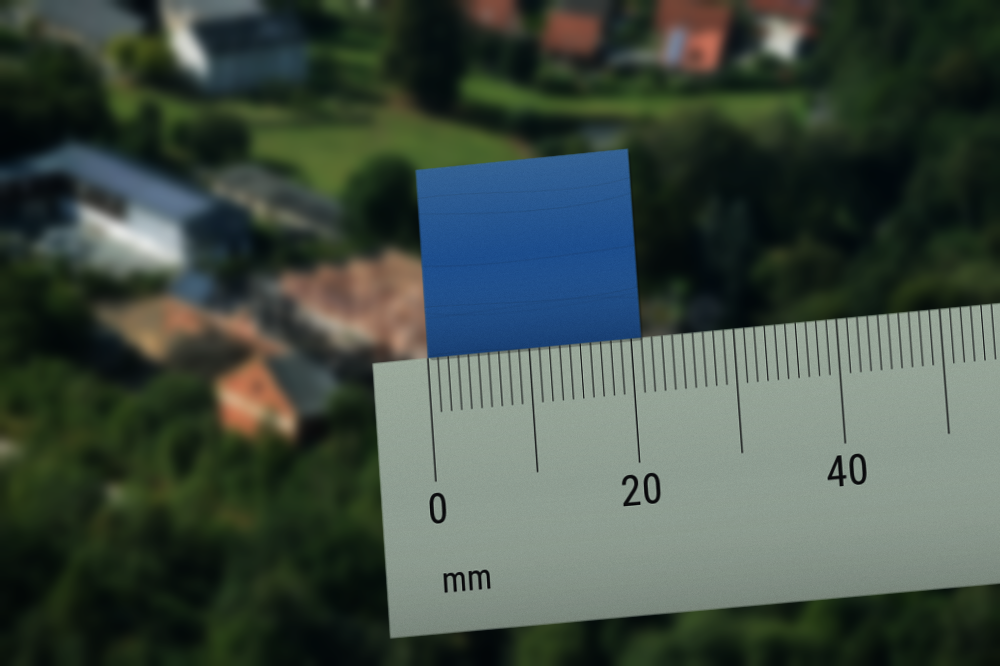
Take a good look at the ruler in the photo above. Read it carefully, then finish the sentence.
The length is 21 mm
